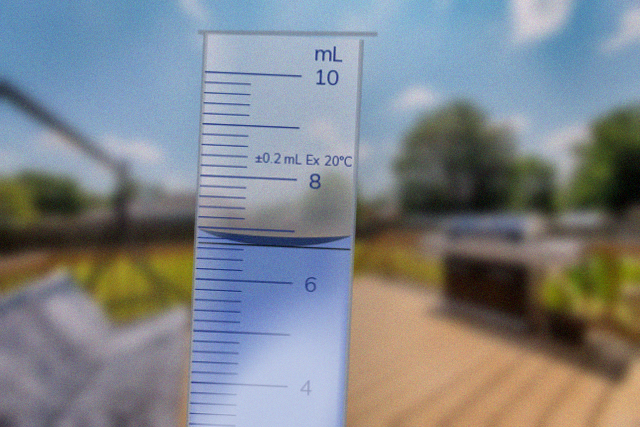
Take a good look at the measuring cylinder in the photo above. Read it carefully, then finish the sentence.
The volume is 6.7 mL
